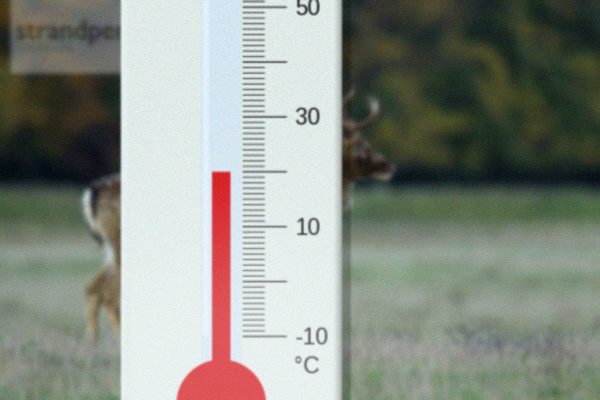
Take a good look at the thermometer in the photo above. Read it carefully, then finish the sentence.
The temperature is 20 °C
